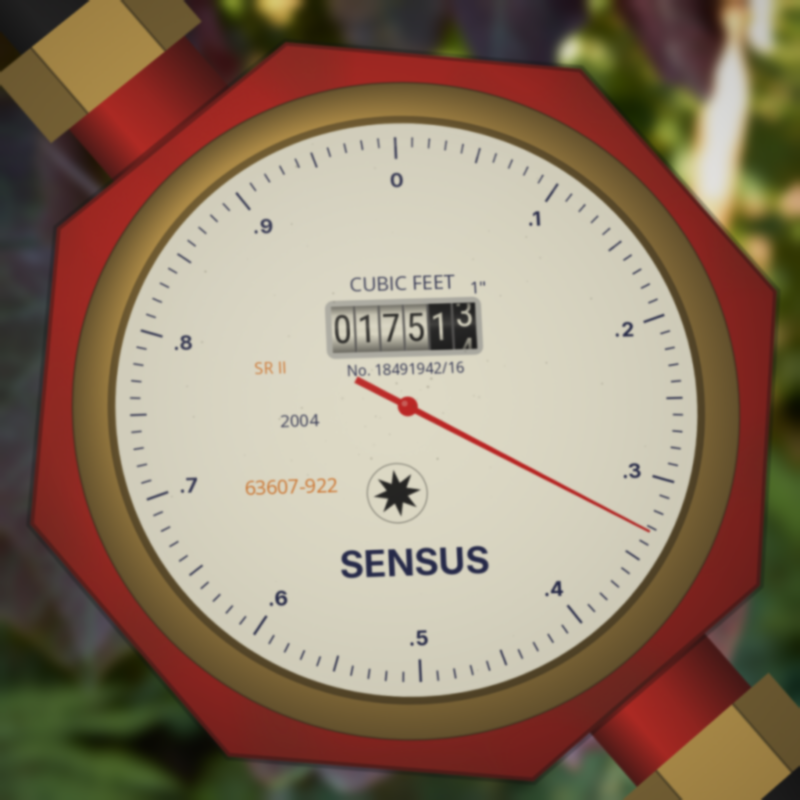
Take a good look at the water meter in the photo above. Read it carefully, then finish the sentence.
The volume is 17513.33 ft³
